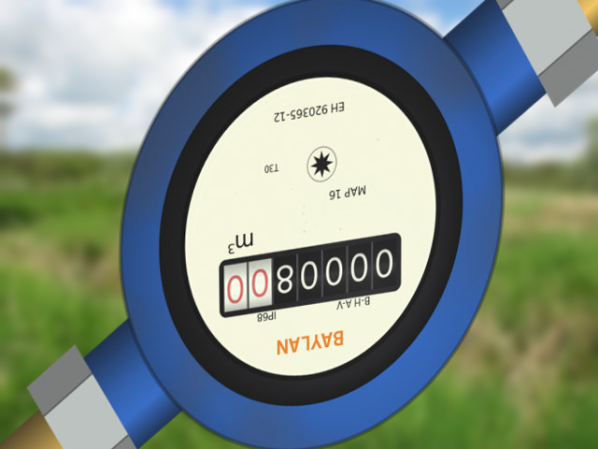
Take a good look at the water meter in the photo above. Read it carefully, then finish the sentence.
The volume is 8.00 m³
